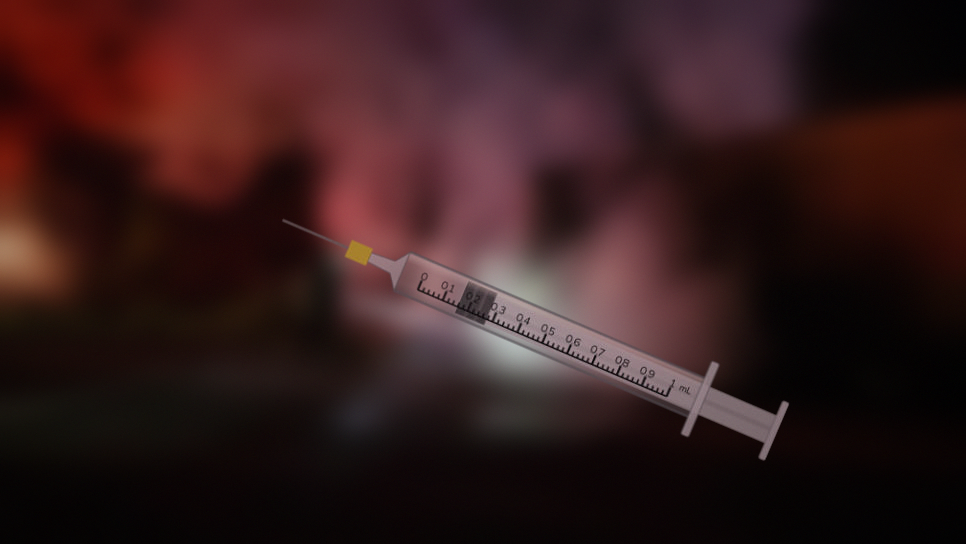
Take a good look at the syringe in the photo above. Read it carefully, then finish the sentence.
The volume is 0.16 mL
